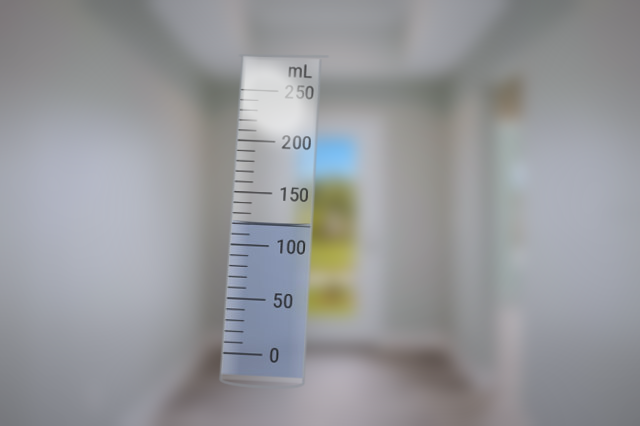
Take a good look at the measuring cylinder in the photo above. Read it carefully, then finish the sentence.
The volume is 120 mL
